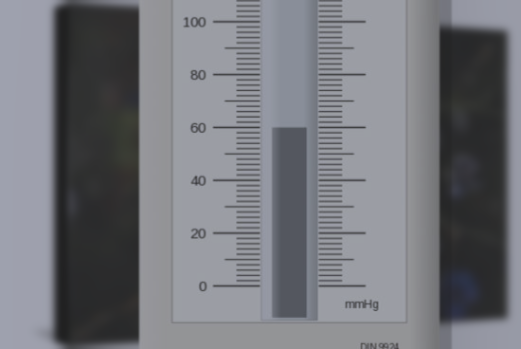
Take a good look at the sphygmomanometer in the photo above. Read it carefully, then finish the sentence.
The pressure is 60 mmHg
